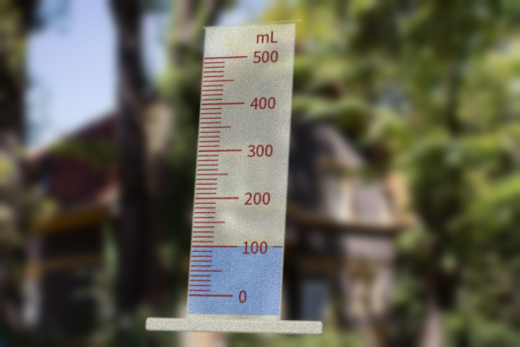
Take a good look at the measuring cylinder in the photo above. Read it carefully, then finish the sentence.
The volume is 100 mL
